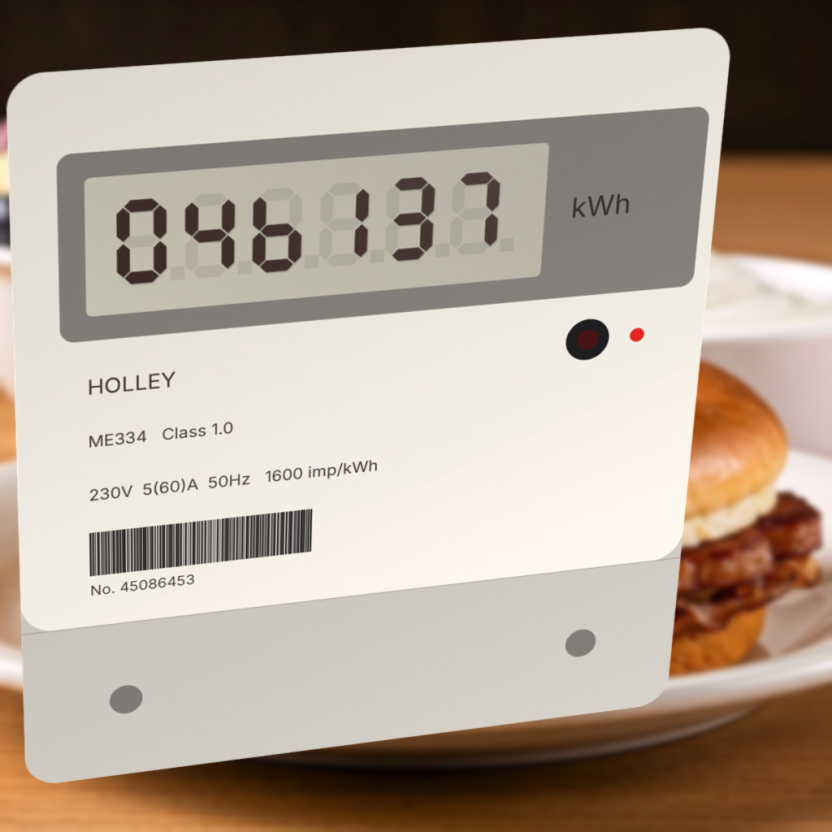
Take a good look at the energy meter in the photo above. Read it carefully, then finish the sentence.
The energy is 46137 kWh
